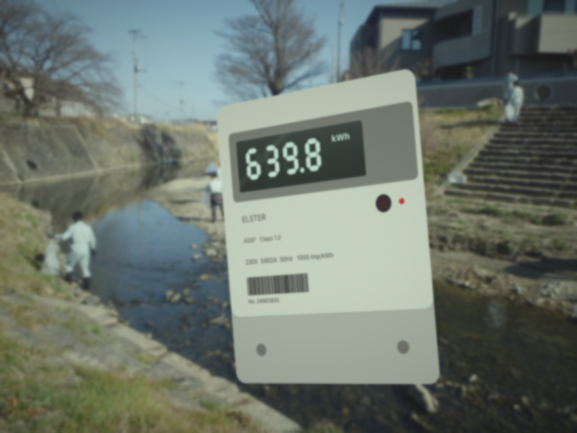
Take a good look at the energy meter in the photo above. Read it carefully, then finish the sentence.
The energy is 639.8 kWh
